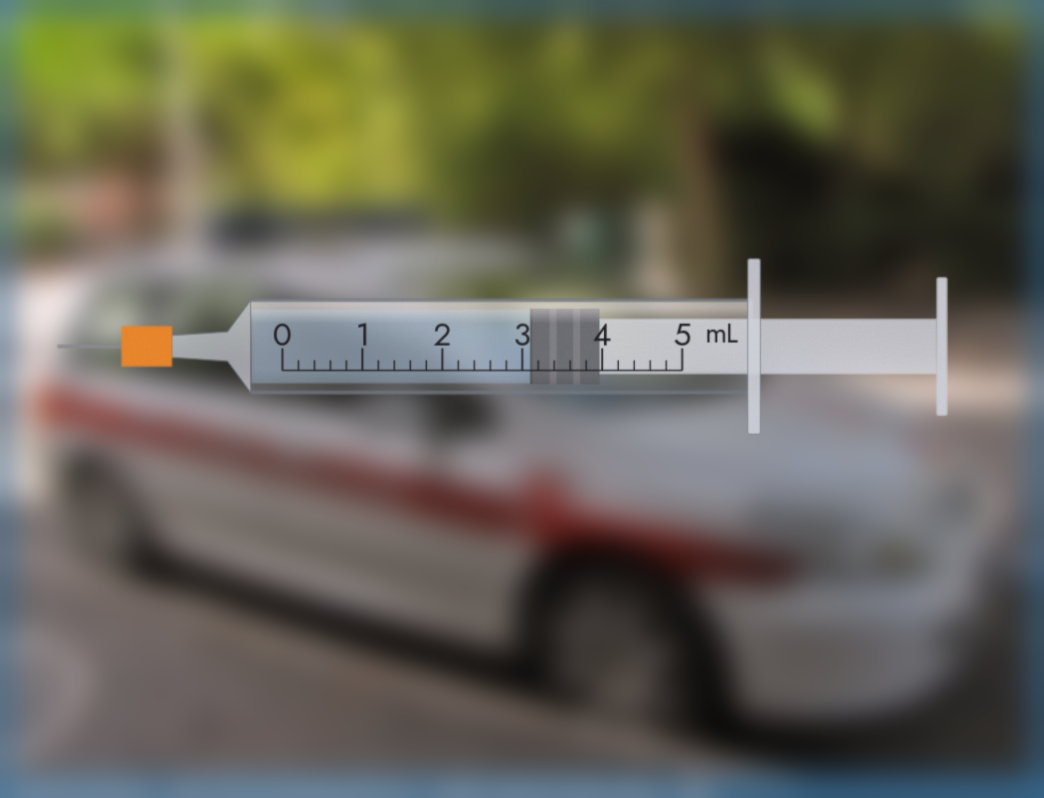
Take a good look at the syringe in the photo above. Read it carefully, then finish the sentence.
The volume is 3.1 mL
